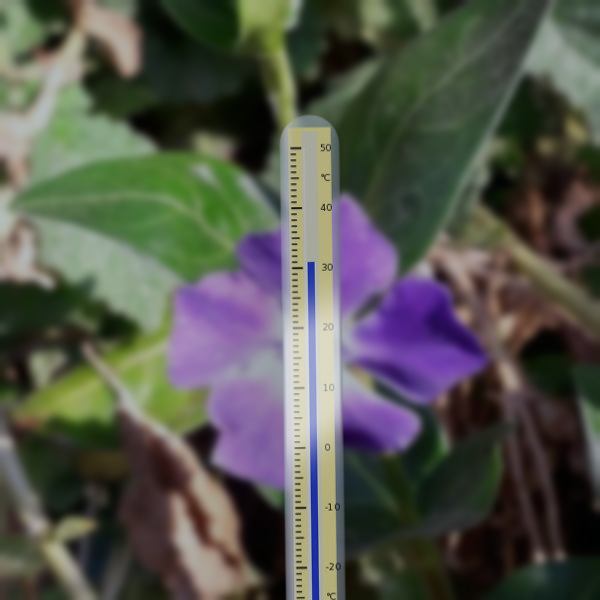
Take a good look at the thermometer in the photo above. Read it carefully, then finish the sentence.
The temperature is 31 °C
